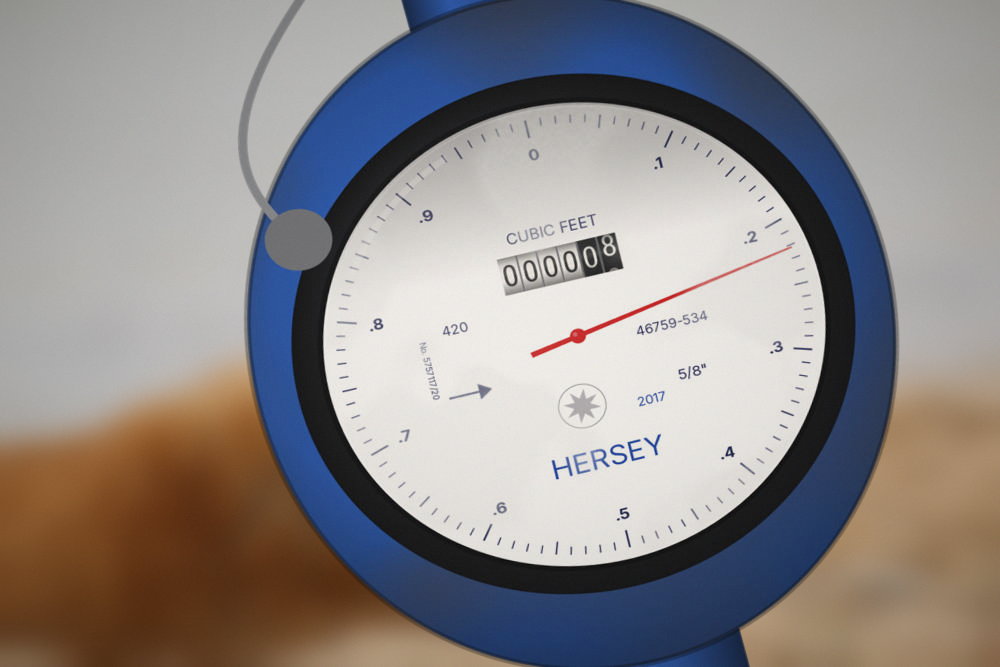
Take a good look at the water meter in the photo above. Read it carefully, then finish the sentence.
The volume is 8.22 ft³
